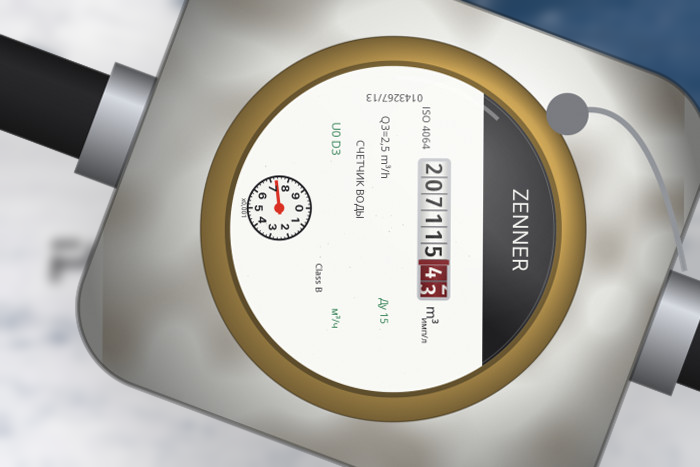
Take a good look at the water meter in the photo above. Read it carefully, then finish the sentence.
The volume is 207115.427 m³
